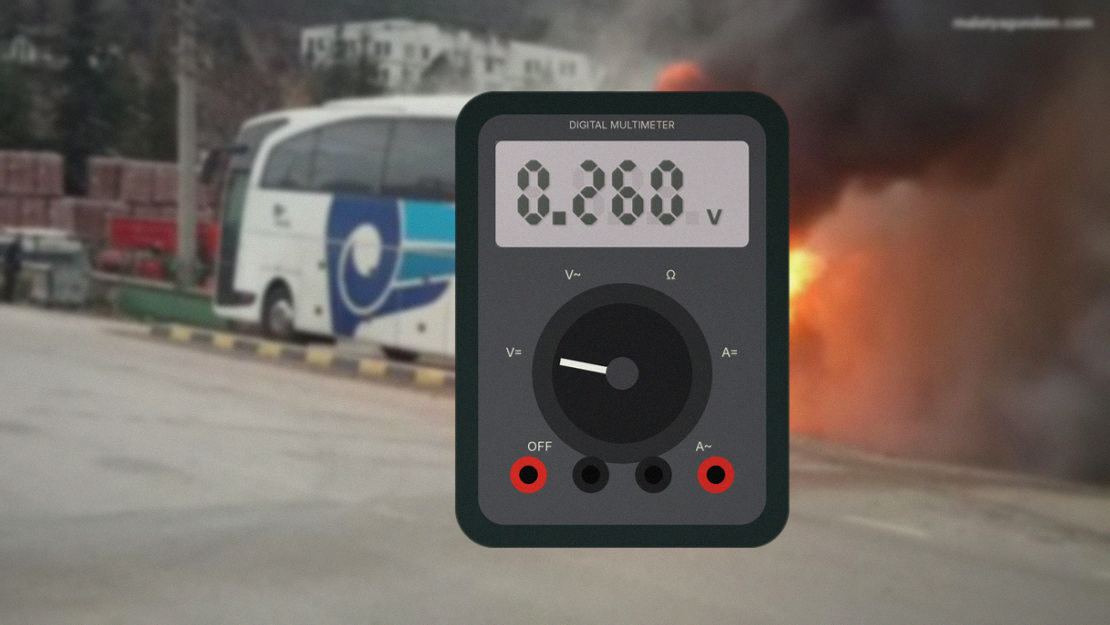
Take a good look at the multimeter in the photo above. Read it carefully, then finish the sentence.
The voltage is 0.260 V
